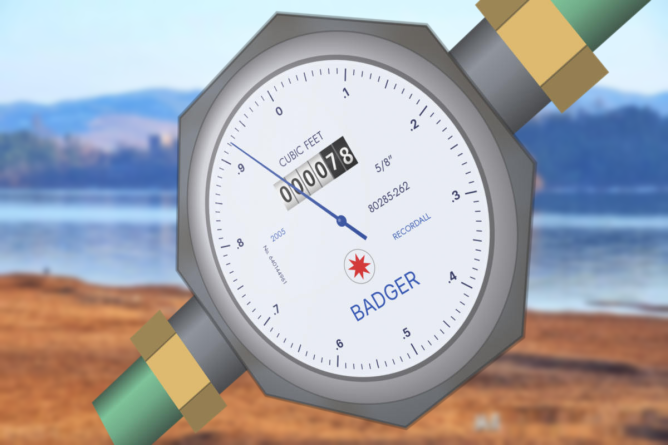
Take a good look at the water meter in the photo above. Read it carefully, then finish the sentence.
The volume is 77.92 ft³
